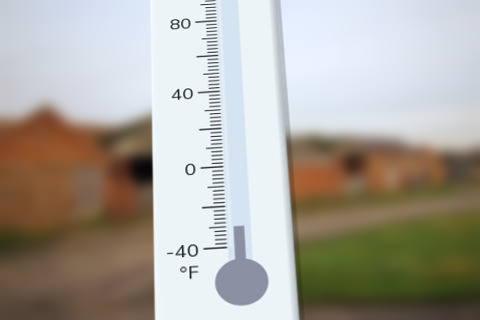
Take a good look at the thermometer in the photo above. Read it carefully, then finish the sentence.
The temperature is -30 °F
